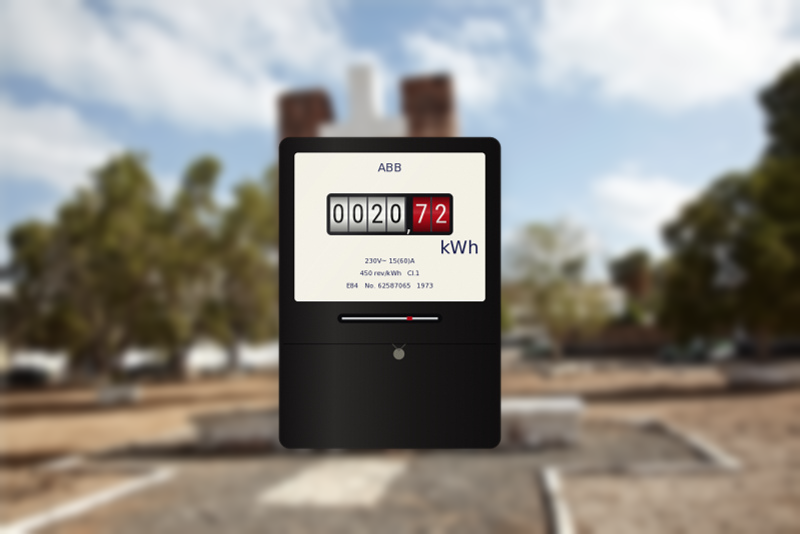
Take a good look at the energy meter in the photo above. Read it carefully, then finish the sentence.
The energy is 20.72 kWh
